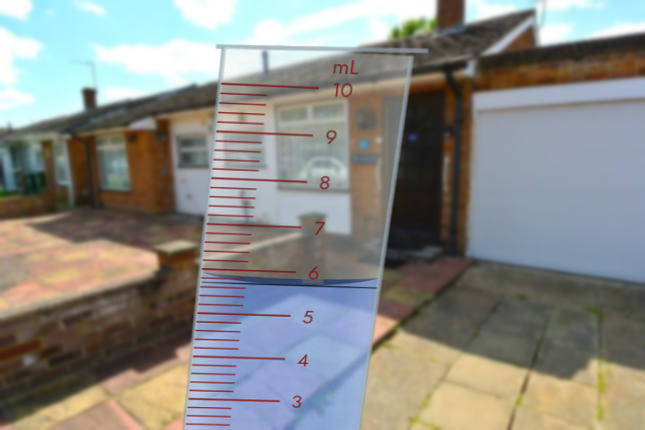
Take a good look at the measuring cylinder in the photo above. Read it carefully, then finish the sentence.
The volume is 5.7 mL
